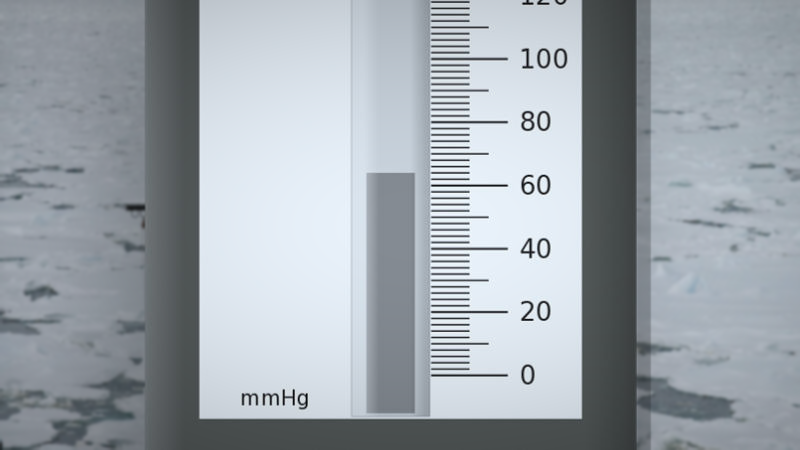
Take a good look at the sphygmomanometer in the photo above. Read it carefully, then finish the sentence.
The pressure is 64 mmHg
